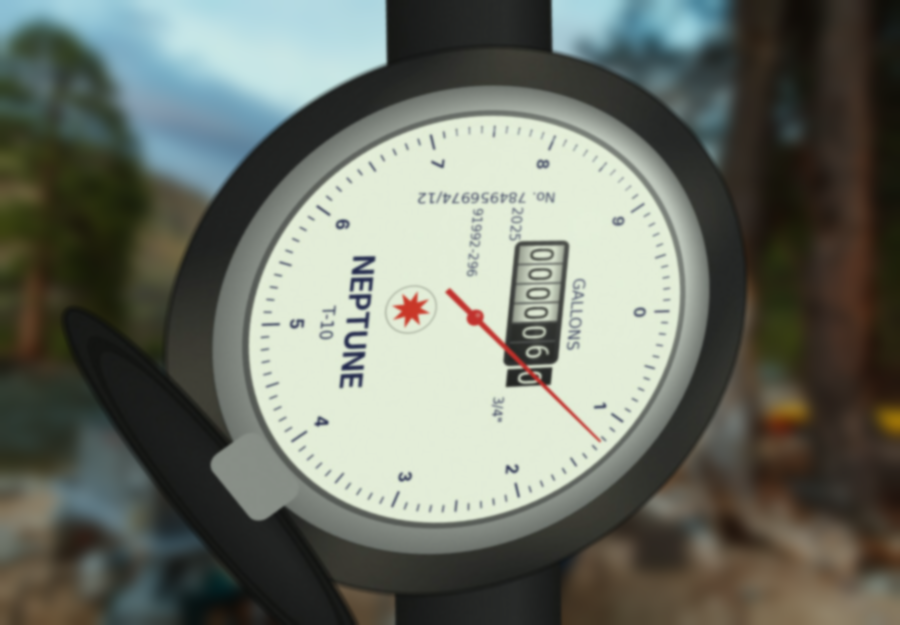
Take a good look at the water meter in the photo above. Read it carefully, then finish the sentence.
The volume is 61.2 gal
